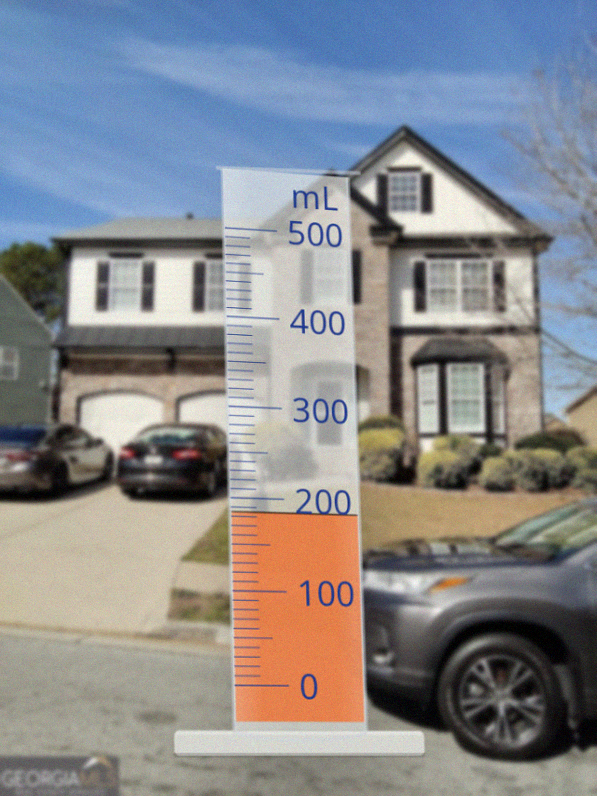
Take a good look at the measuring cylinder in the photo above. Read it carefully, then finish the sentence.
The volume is 185 mL
